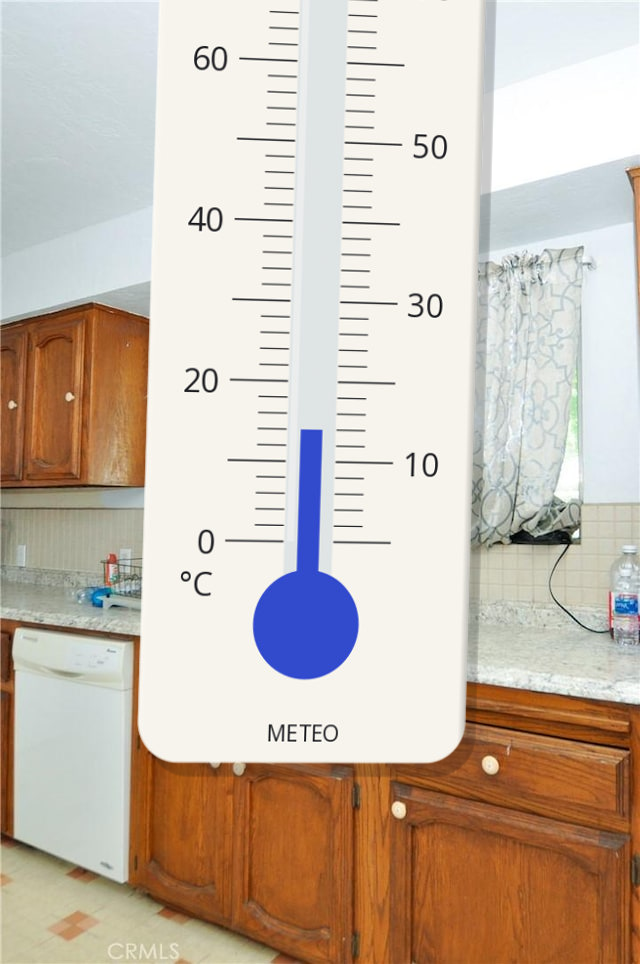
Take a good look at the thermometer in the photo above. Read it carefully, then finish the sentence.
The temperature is 14 °C
